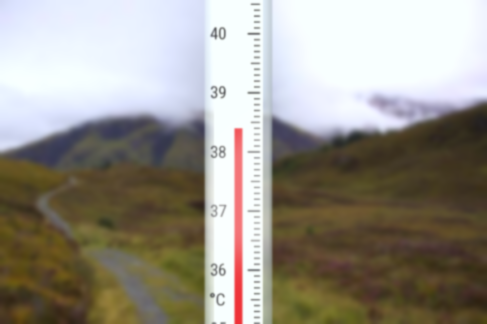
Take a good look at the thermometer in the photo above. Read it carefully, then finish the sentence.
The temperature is 38.4 °C
